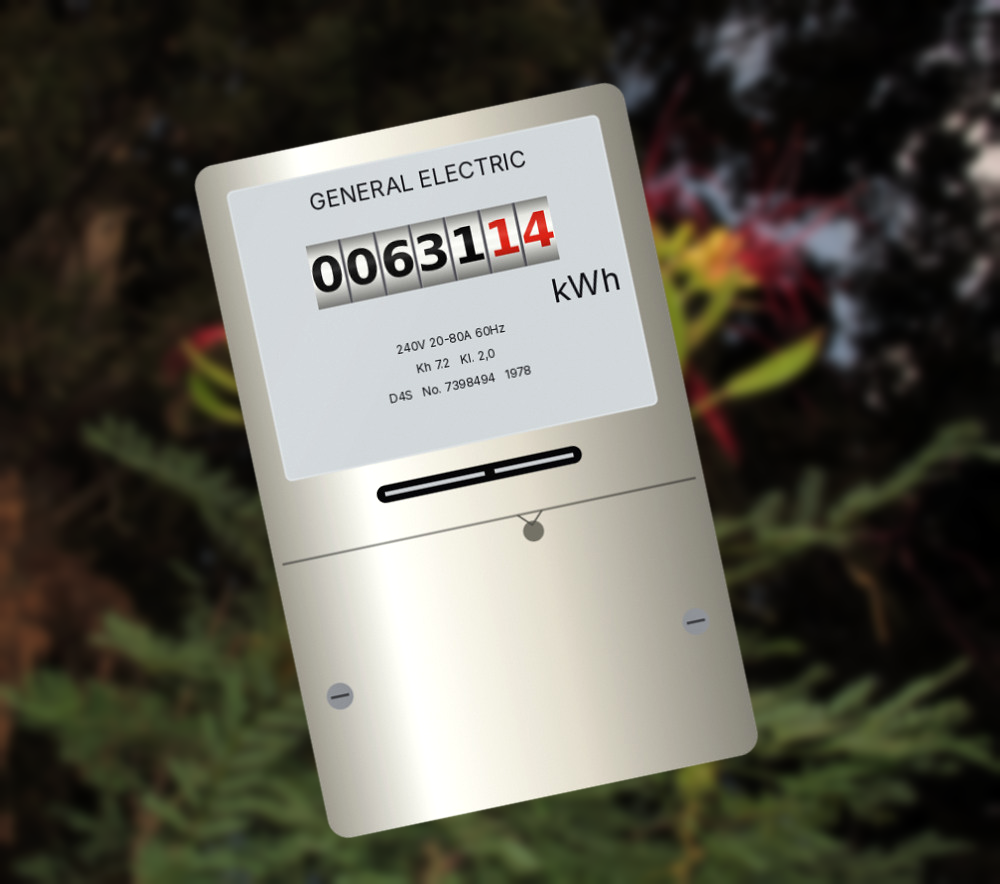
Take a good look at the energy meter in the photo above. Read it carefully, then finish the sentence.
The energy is 631.14 kWh
